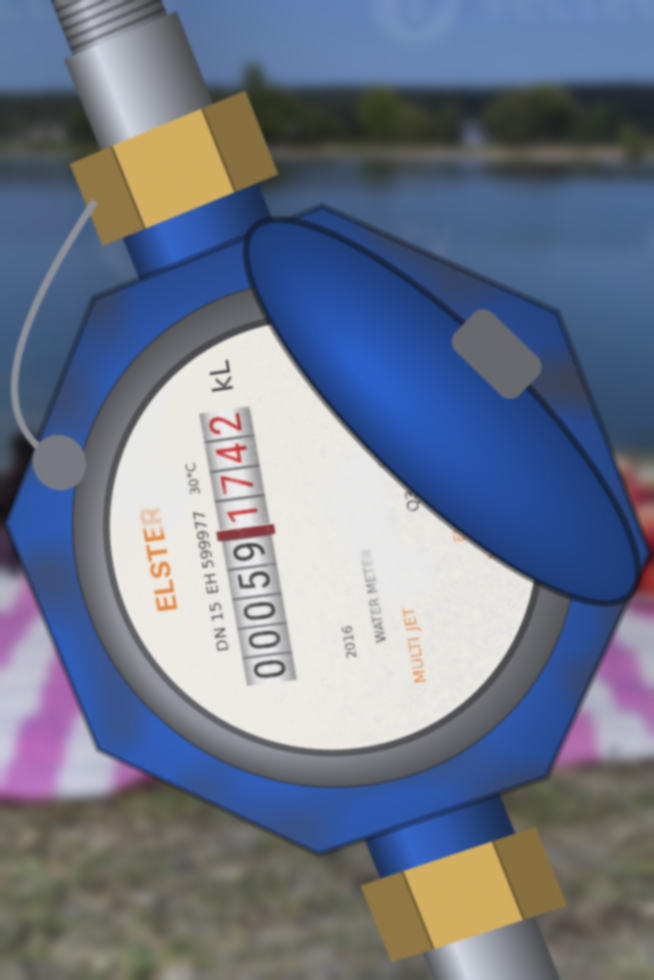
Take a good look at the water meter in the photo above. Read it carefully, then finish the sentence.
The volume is 59.1742 kL
